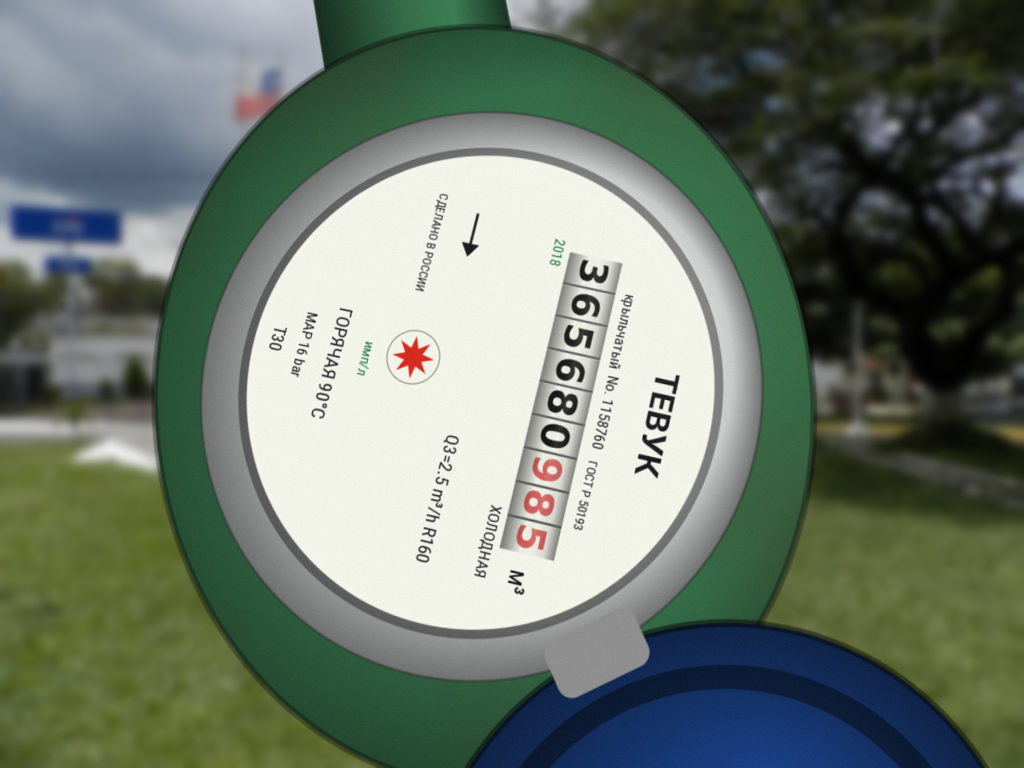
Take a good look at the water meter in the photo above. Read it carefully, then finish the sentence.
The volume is 365680.985 m³
